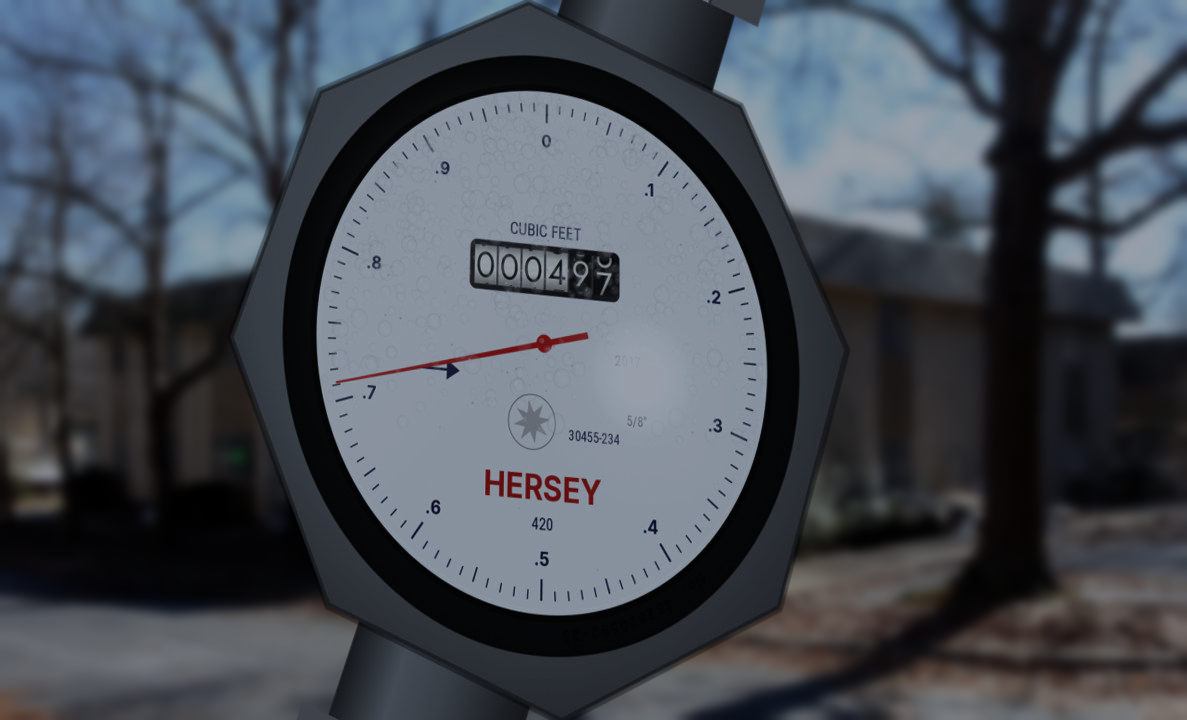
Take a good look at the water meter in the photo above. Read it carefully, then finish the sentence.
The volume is 496.71 ft³
